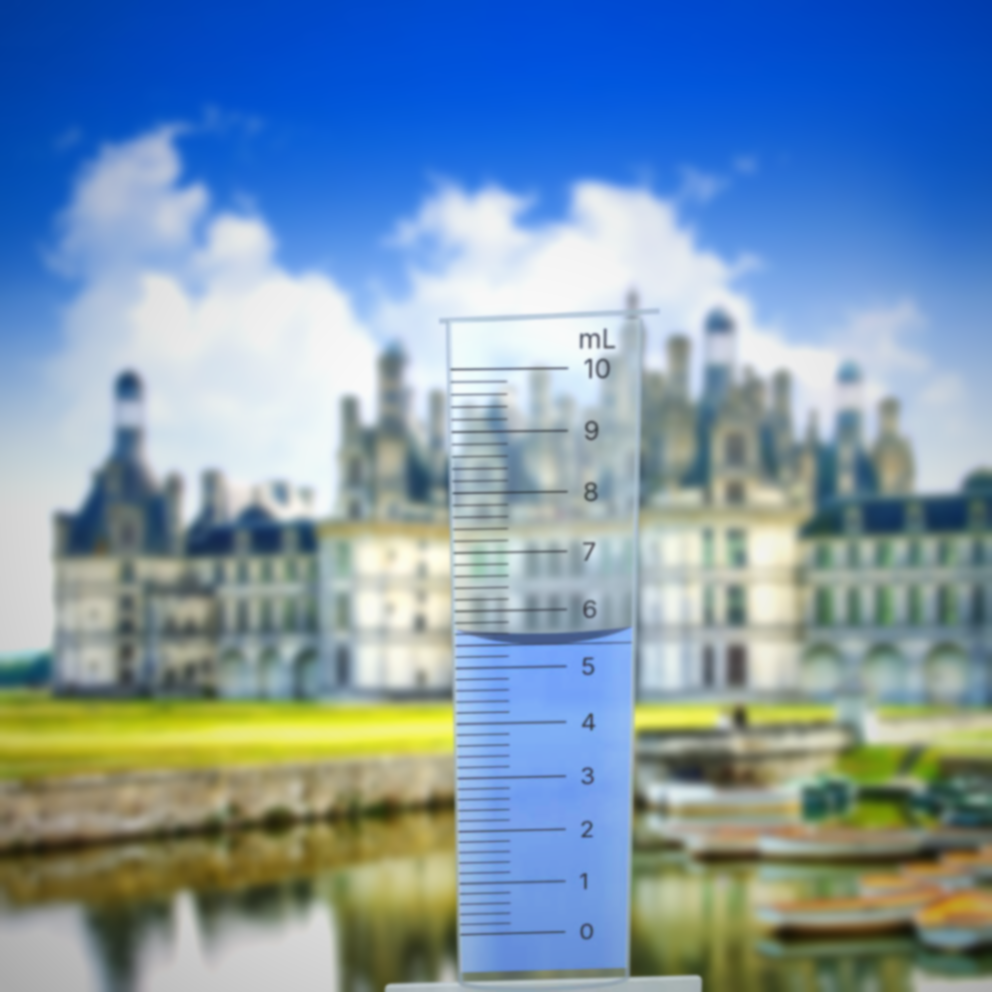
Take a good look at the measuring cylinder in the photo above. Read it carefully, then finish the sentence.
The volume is 5.4 mL
